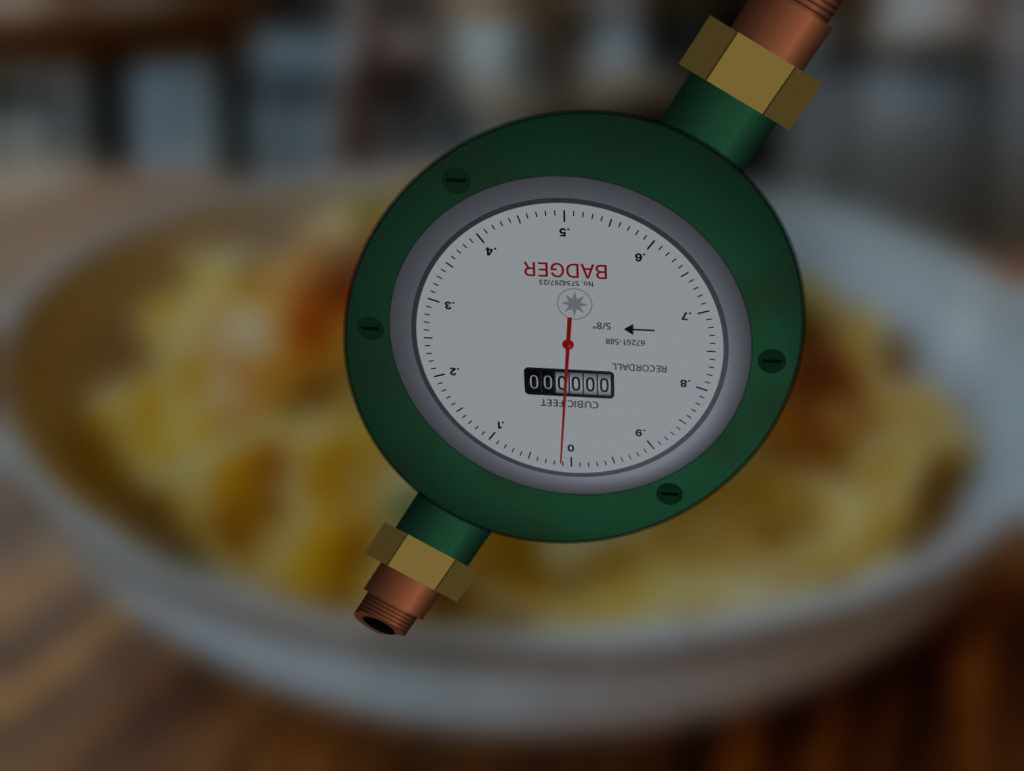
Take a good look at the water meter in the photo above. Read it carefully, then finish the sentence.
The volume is 0.01 ft³
